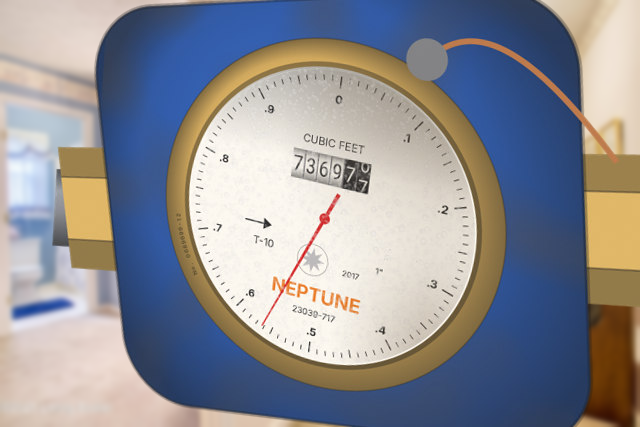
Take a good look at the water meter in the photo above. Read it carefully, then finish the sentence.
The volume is 736976.56 ft³
